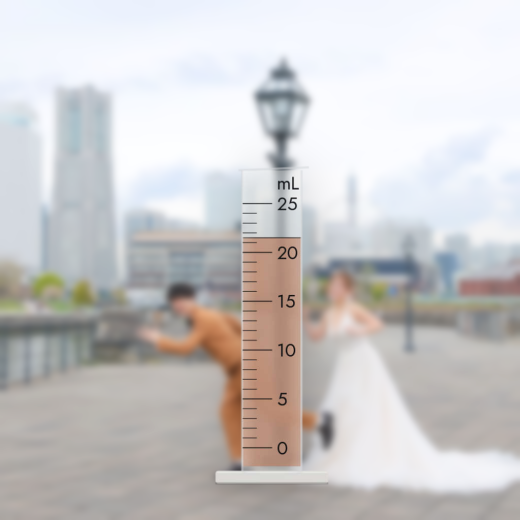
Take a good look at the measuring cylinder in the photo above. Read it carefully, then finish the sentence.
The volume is 21.5 mL
